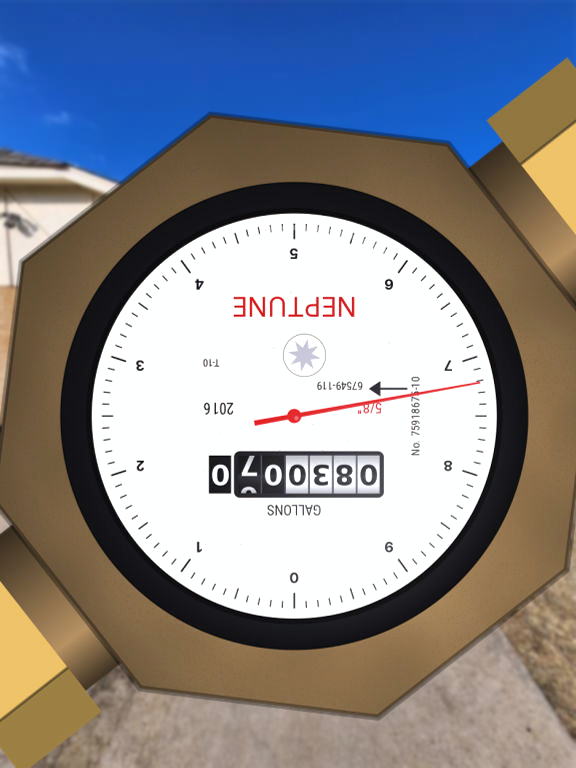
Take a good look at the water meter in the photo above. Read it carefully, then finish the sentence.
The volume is 830067.2 gal
